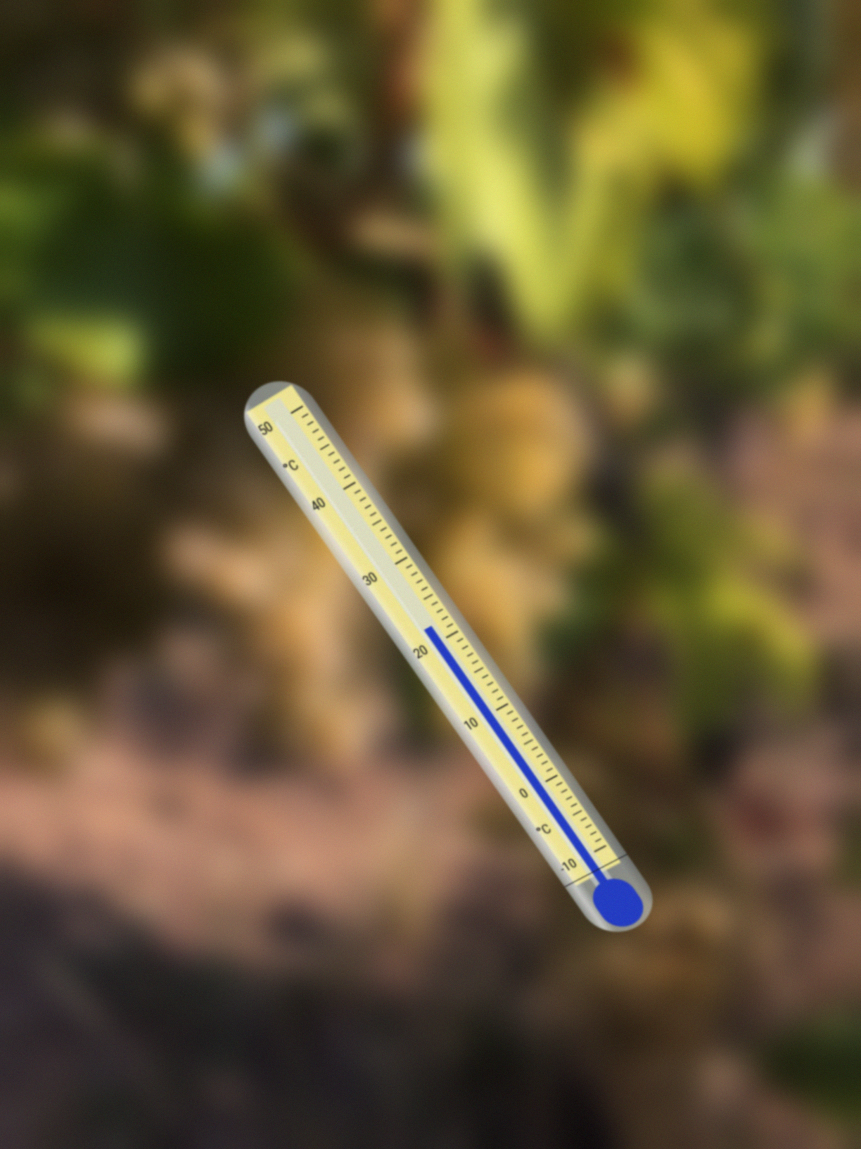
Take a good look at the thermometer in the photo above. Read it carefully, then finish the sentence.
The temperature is 22 °C
